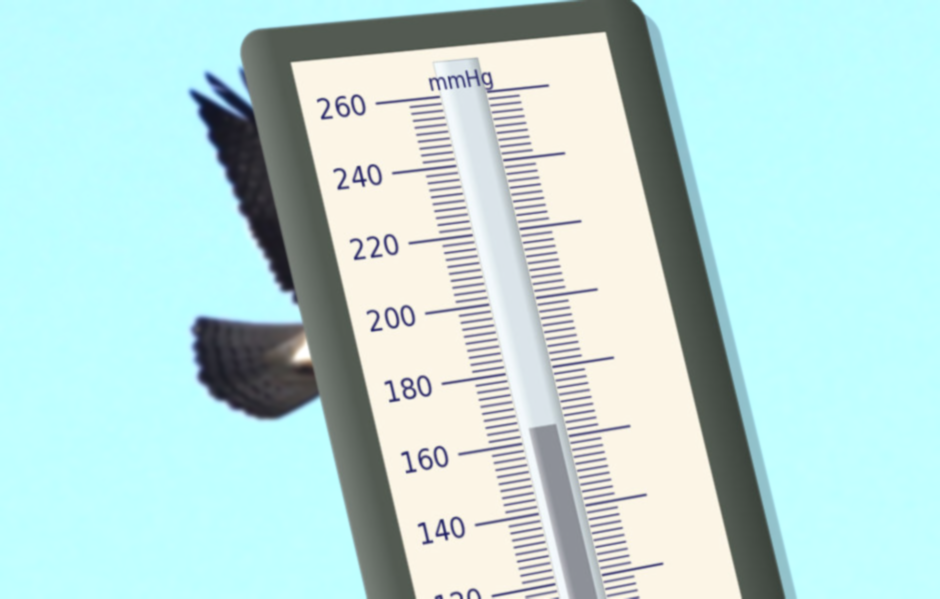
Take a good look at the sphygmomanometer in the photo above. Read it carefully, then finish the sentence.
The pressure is 164 mmHg
